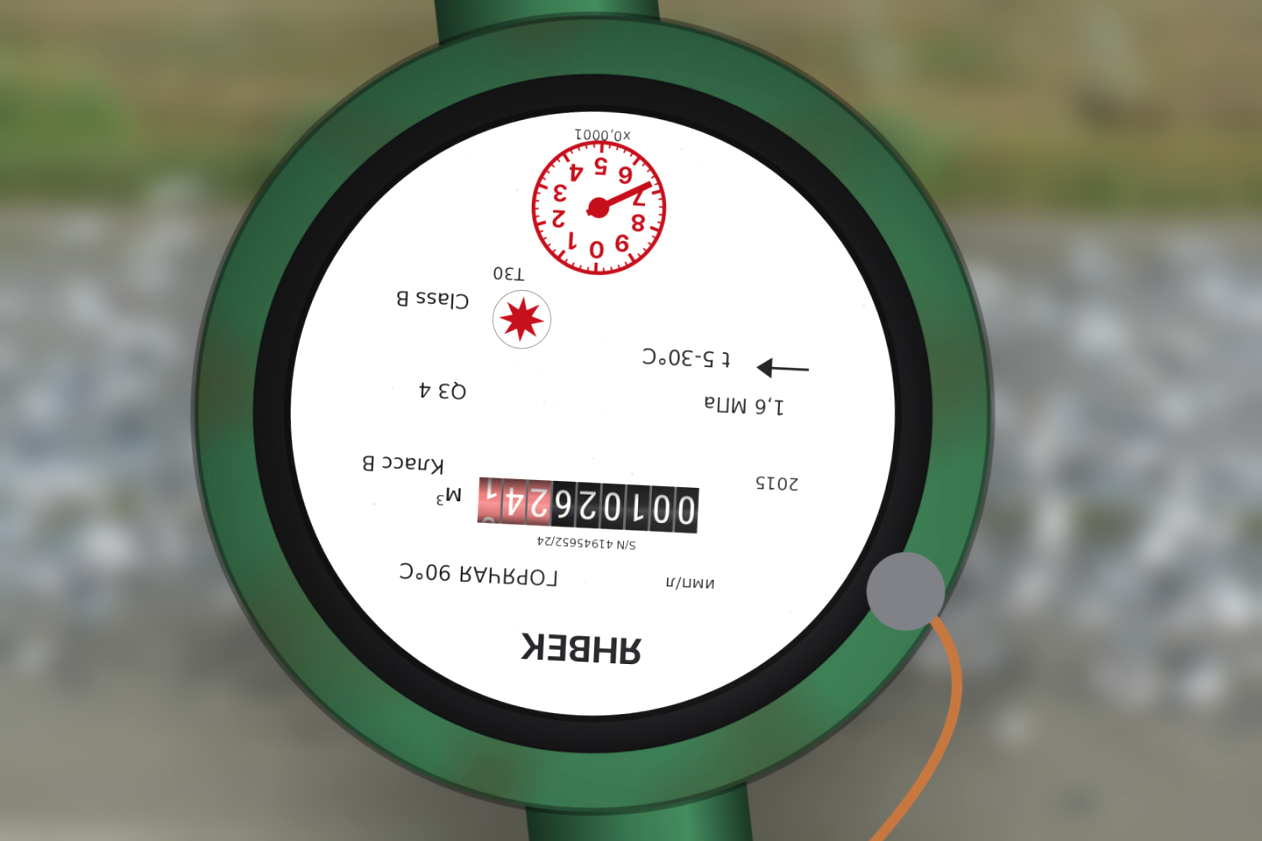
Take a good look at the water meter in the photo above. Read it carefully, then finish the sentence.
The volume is 1026.2406 m³
